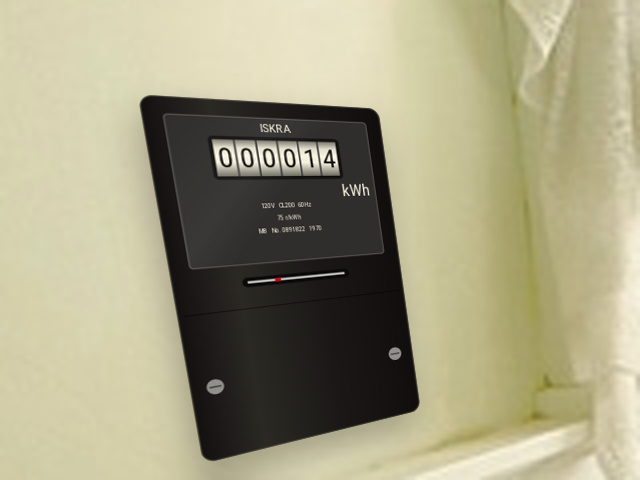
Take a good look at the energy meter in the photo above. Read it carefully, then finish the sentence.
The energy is 14 kWh
